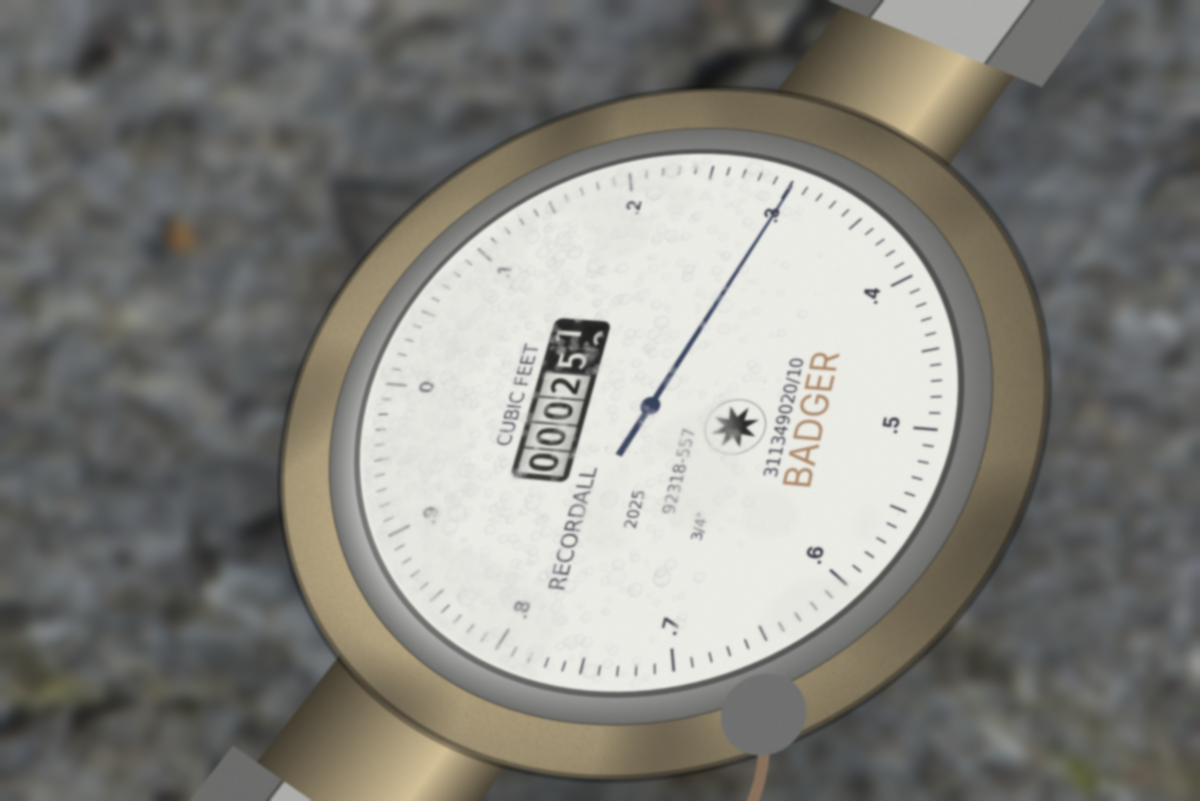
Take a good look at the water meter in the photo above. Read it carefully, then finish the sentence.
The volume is 251.30 ft³
